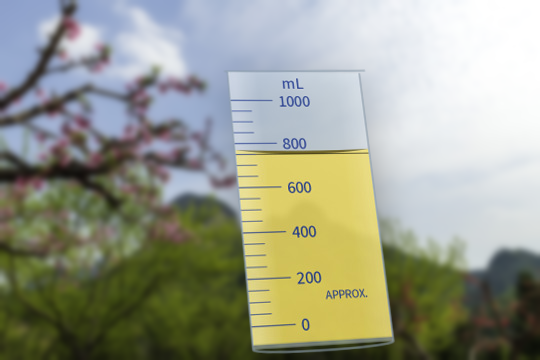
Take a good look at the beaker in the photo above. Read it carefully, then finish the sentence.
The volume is 750 mL
